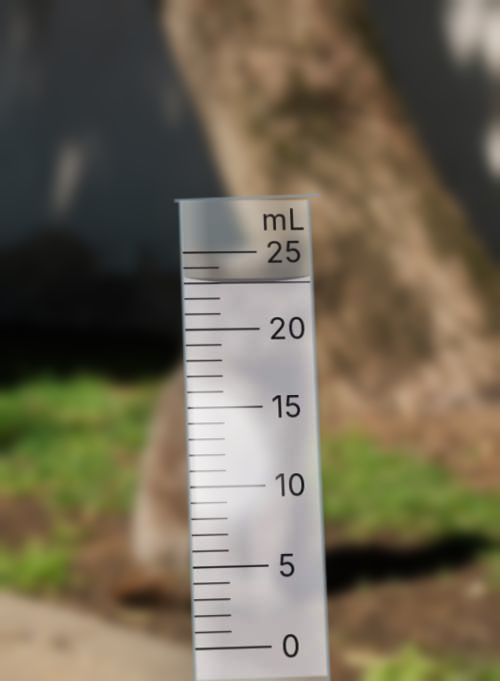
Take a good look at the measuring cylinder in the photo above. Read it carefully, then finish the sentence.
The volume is 23 mL
